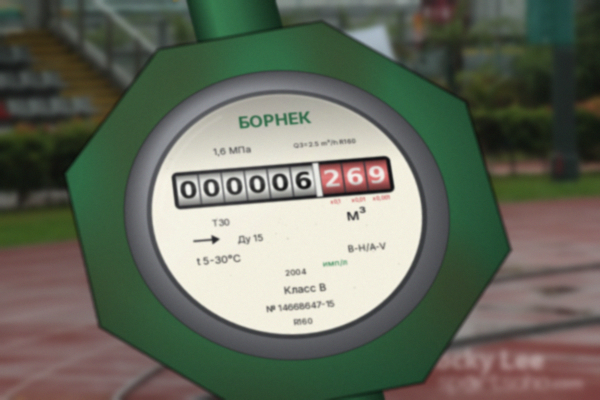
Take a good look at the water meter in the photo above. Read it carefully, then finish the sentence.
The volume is 6.269 m³
